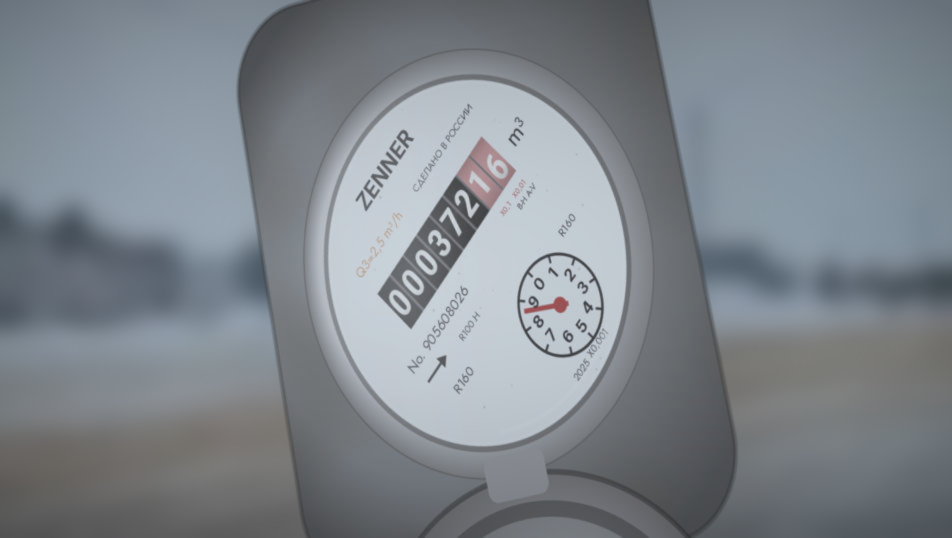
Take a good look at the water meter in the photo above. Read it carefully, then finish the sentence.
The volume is 372.158 m³
